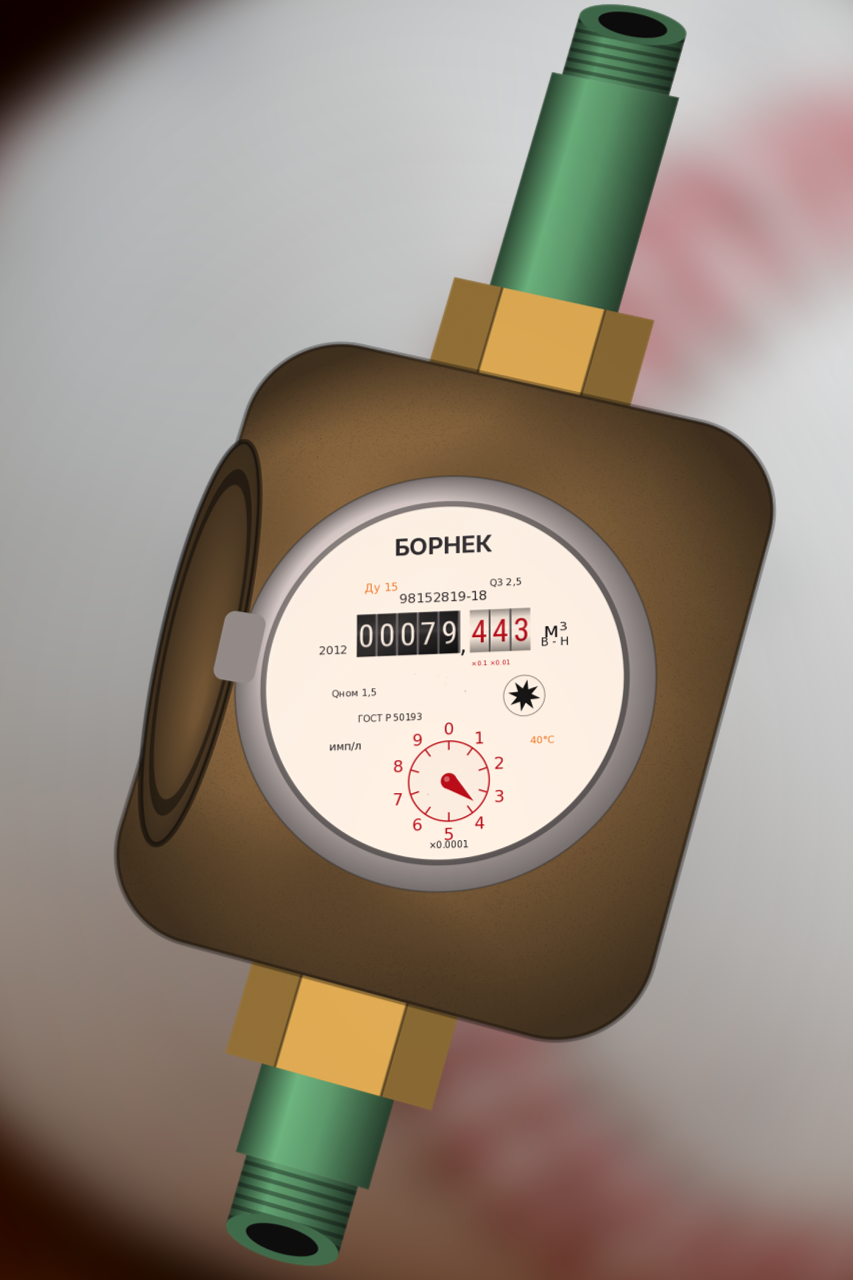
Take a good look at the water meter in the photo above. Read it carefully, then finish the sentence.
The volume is 79.4433 m³
